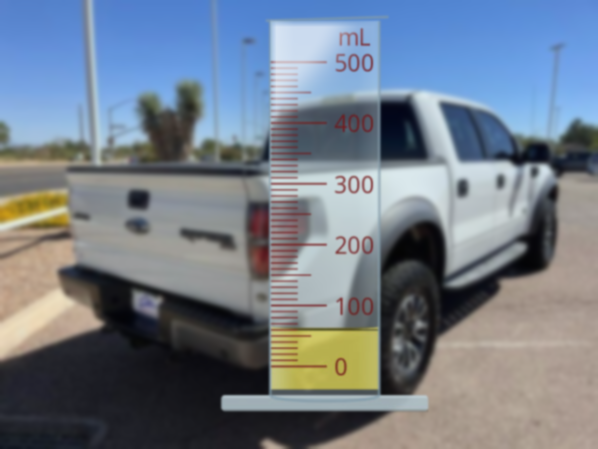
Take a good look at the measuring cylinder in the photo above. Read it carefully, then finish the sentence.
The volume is 60 mL
